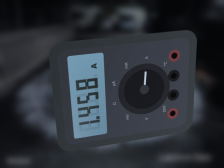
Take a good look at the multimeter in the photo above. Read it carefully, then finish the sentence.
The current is 1.458 A
